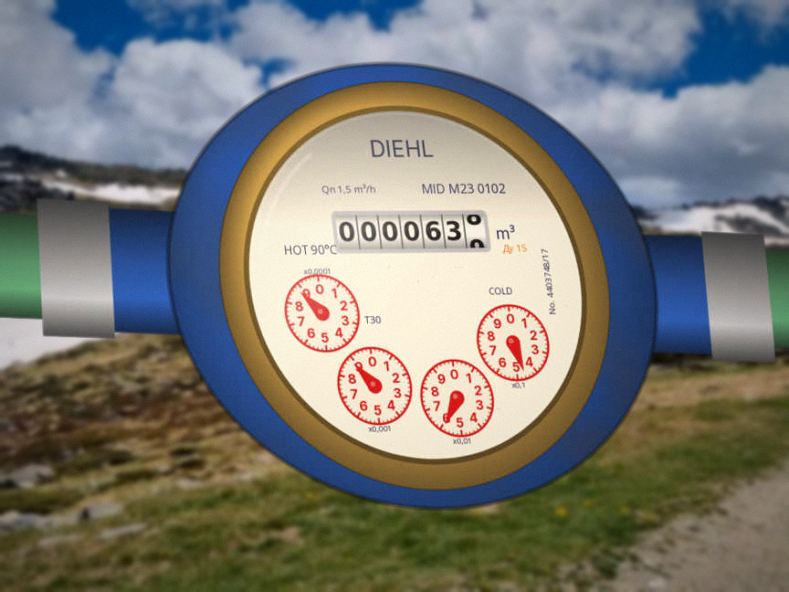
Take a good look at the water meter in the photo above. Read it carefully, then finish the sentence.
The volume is 638.4588 m³
